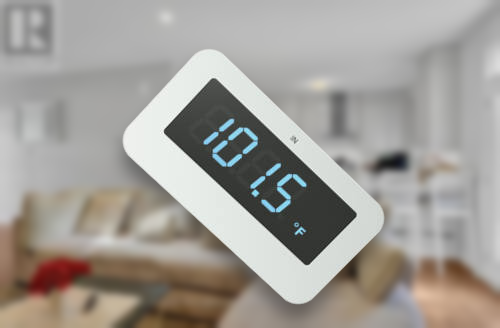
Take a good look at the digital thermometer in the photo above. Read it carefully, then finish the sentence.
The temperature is 101.5 °F
